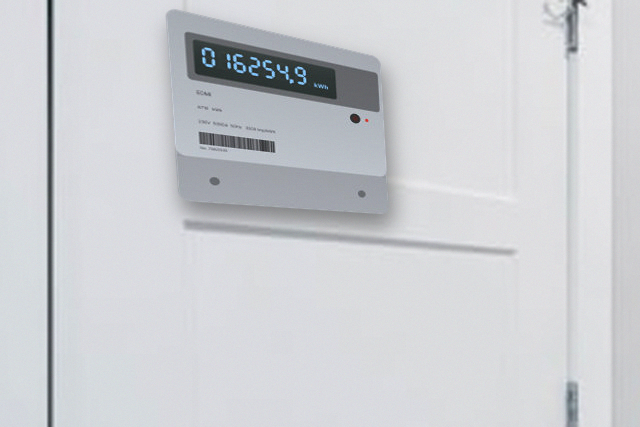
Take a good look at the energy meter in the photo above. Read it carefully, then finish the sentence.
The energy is 16254.9 kWh
